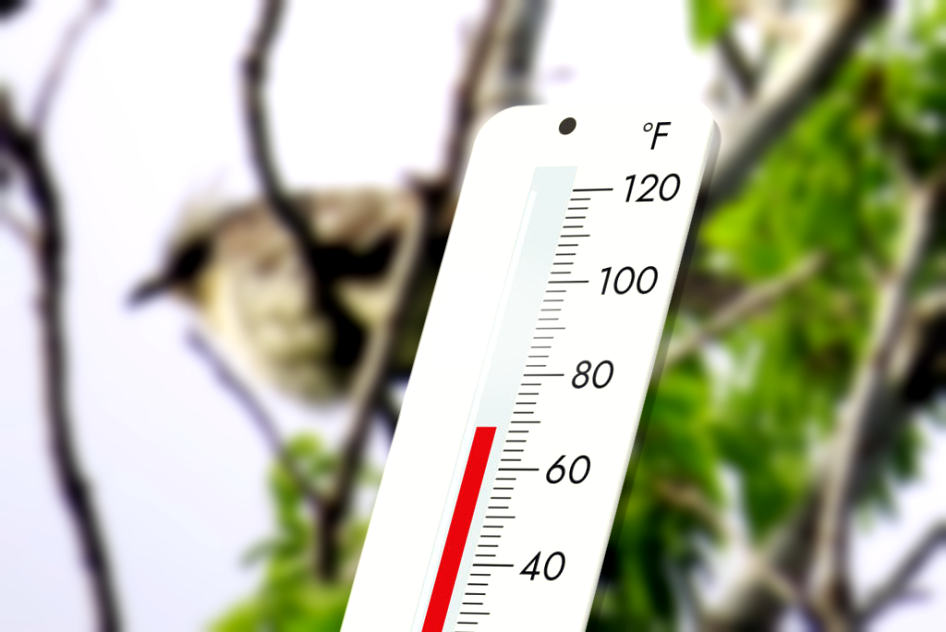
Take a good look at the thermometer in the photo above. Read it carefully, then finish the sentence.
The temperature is 69 °F
